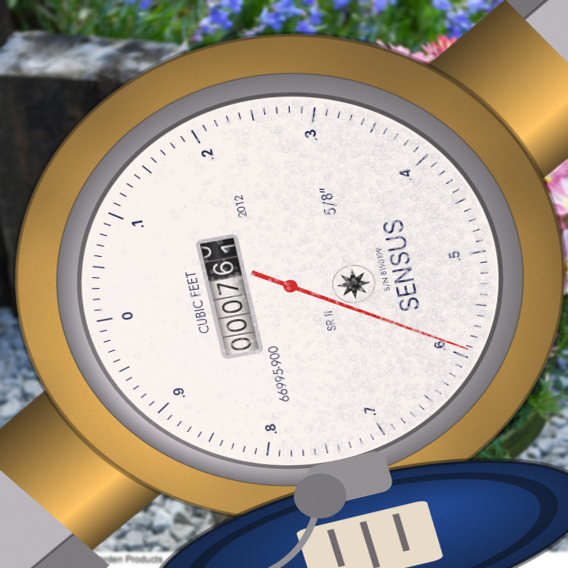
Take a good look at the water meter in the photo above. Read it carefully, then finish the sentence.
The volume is 760.59 ft³
